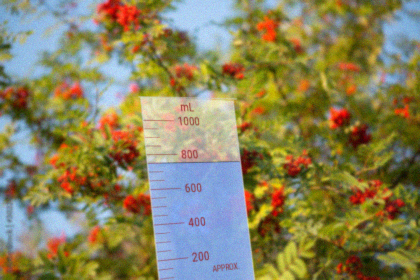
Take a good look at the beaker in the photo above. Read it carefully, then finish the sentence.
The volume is 750 mL
